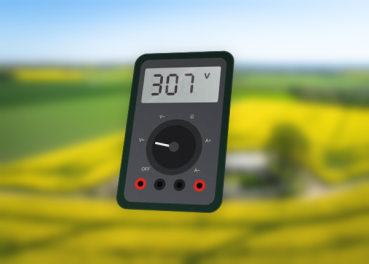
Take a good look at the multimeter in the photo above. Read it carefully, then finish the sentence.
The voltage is 307 V
